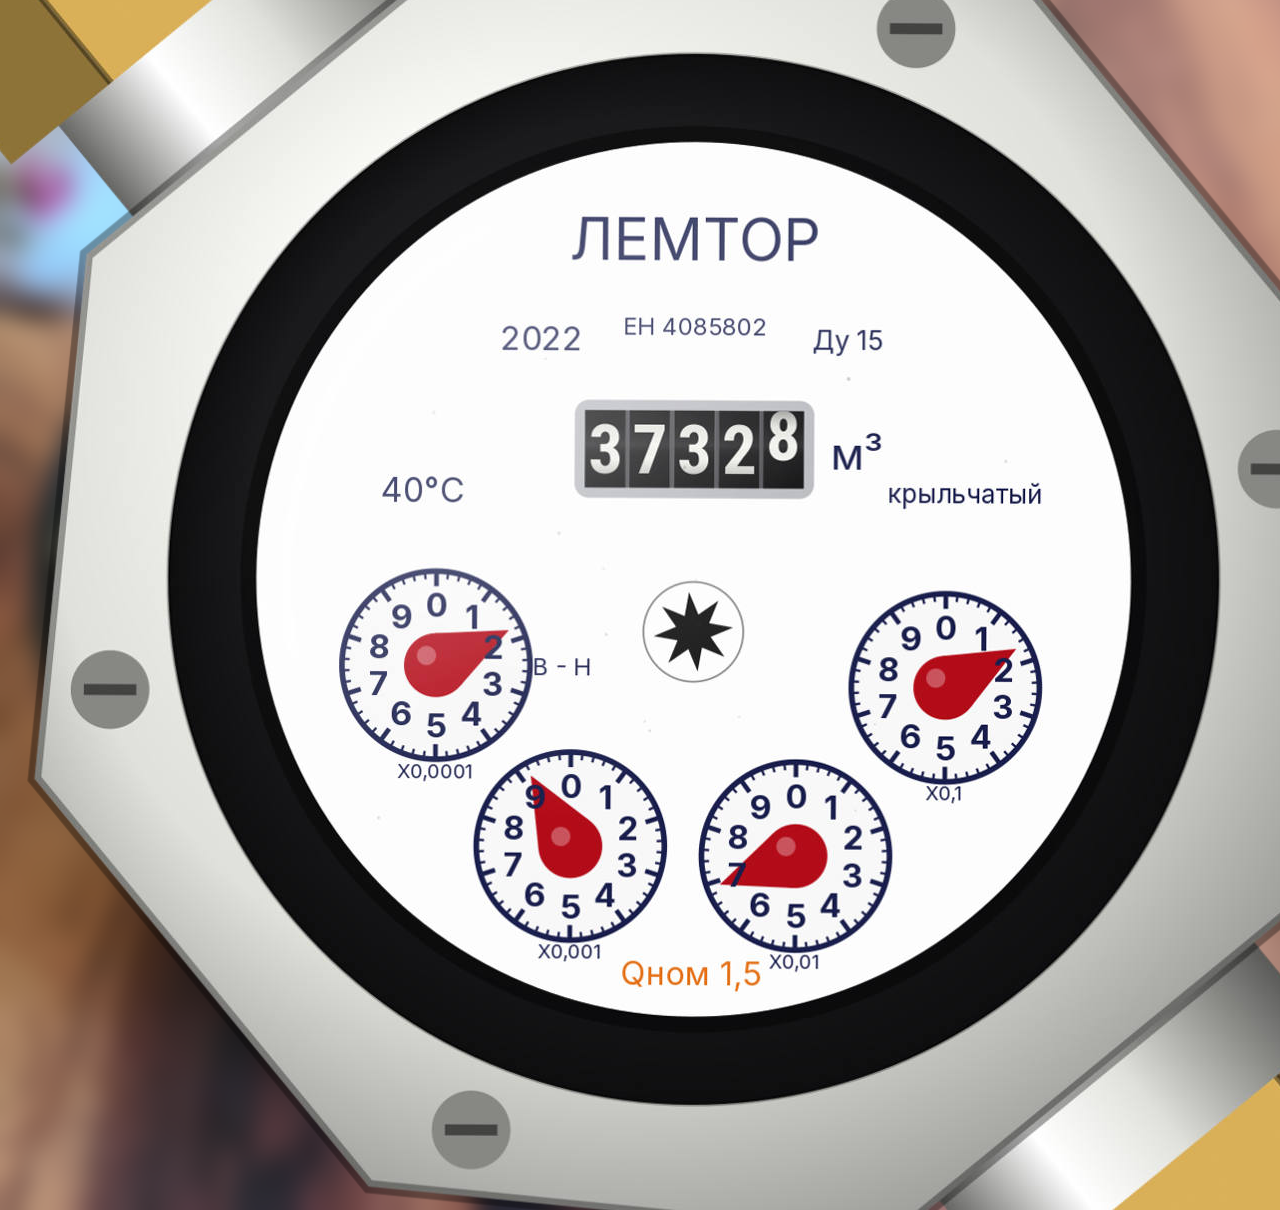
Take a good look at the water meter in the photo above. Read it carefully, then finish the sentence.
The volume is 37328.1691 m³
